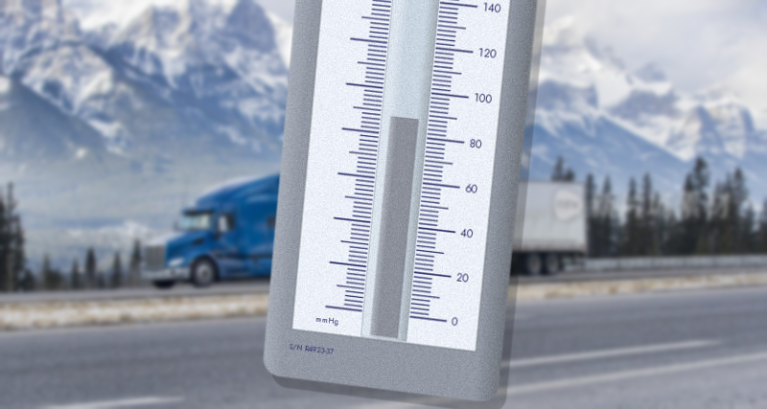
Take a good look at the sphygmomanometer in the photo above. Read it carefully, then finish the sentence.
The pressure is 88 mmHg
